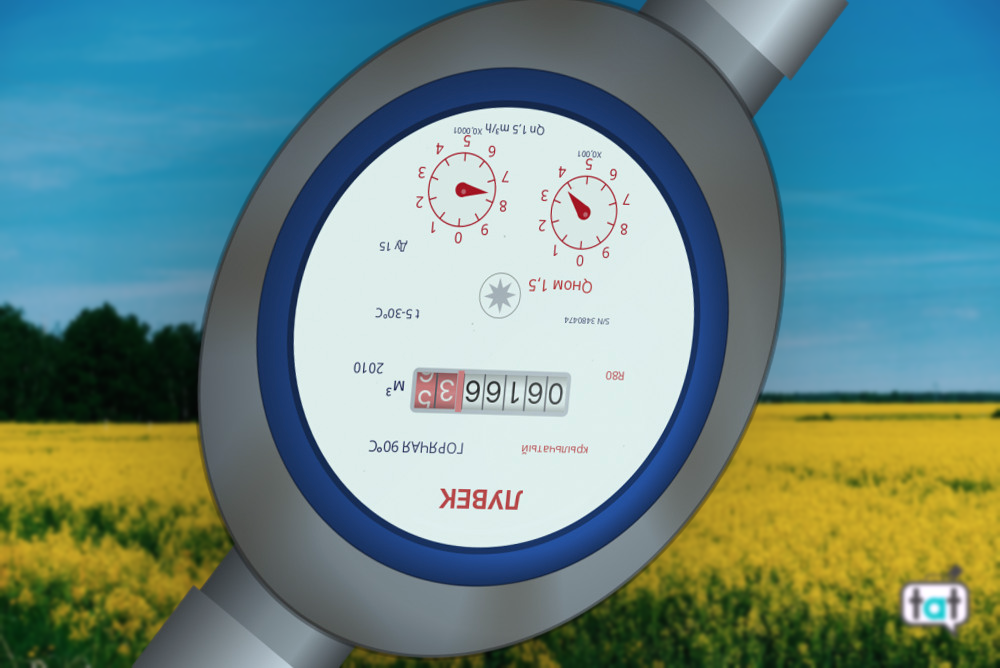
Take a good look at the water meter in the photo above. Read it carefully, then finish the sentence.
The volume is 6166.3537 m³
